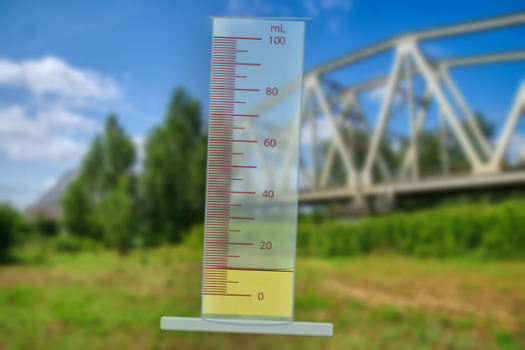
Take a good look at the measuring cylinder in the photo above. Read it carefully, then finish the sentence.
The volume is 10 mL
